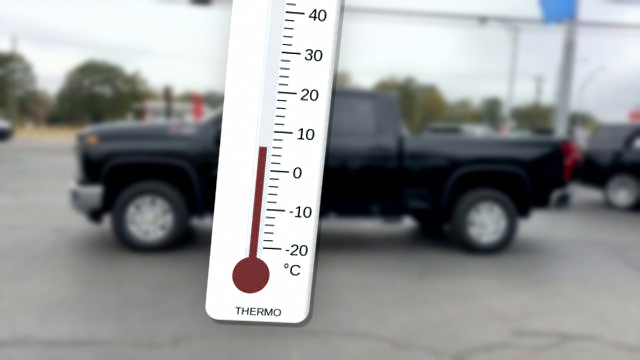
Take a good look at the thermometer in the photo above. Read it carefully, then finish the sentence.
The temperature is 6 °C
